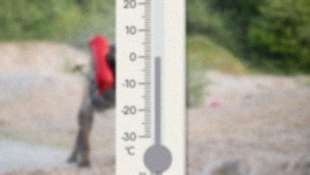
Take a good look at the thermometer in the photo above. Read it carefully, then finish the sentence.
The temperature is 0 °C
